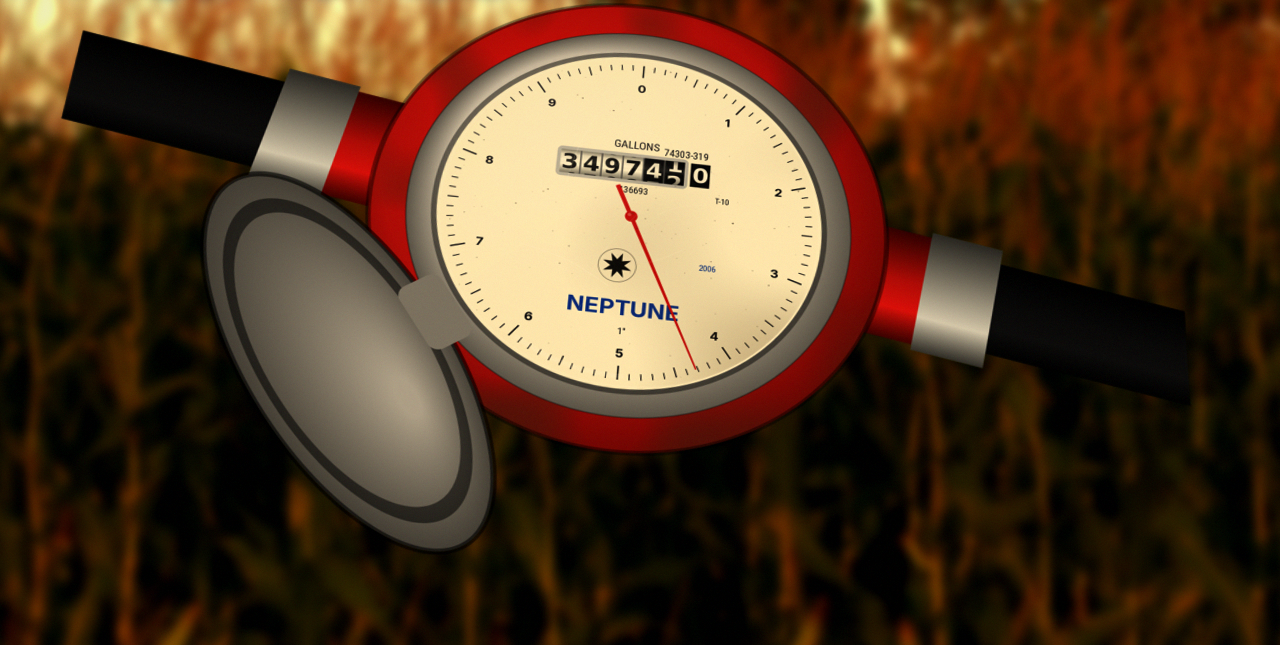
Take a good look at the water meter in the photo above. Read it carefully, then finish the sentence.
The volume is 3497414.3 gal
